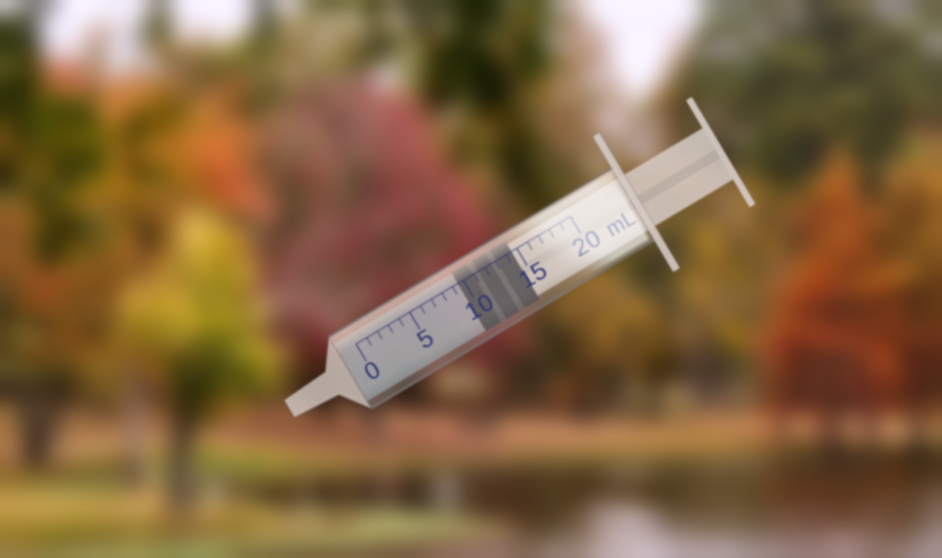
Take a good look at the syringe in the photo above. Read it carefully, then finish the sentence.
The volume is 9.5 mL
